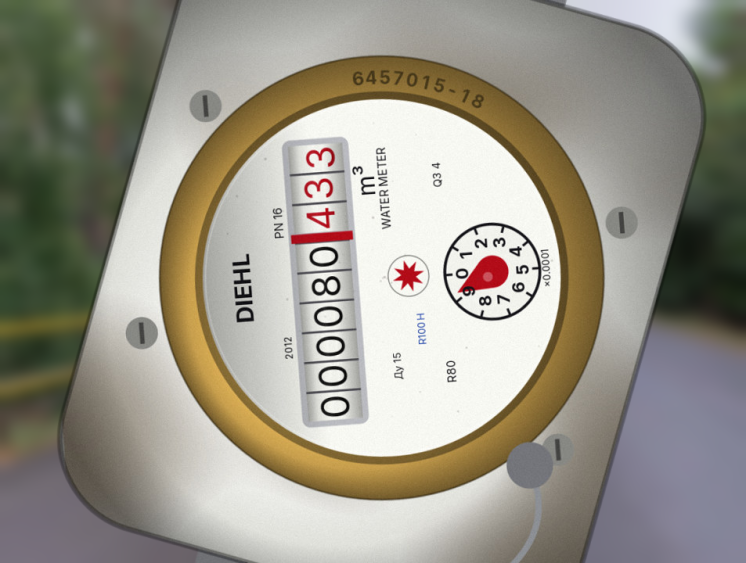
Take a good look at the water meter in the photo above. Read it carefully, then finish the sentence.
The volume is 80.4329 m³
